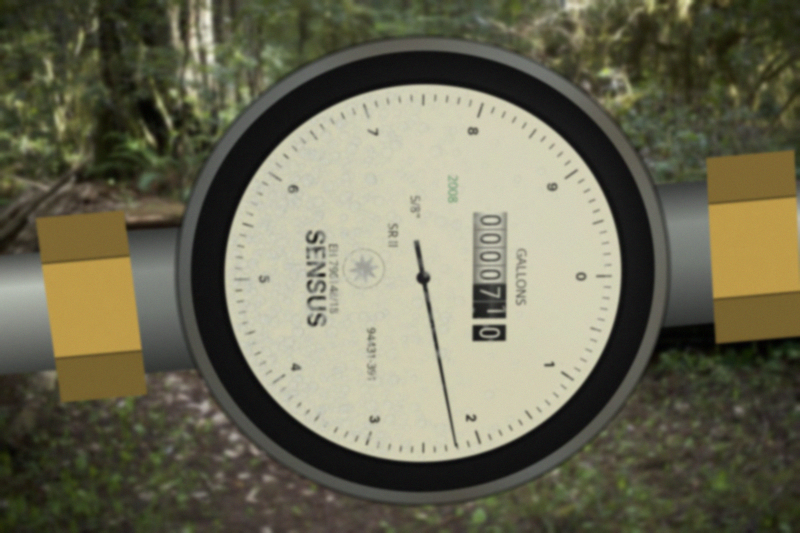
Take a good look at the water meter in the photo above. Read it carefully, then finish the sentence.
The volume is 712.2 gal
